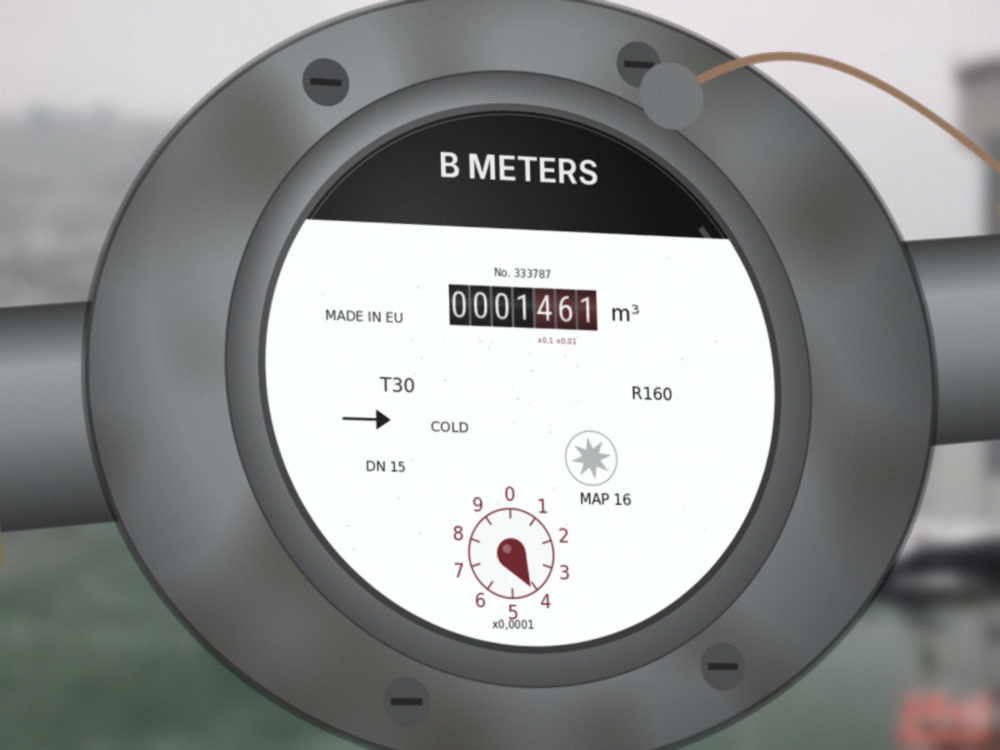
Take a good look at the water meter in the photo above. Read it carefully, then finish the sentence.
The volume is 1.4614 m³
